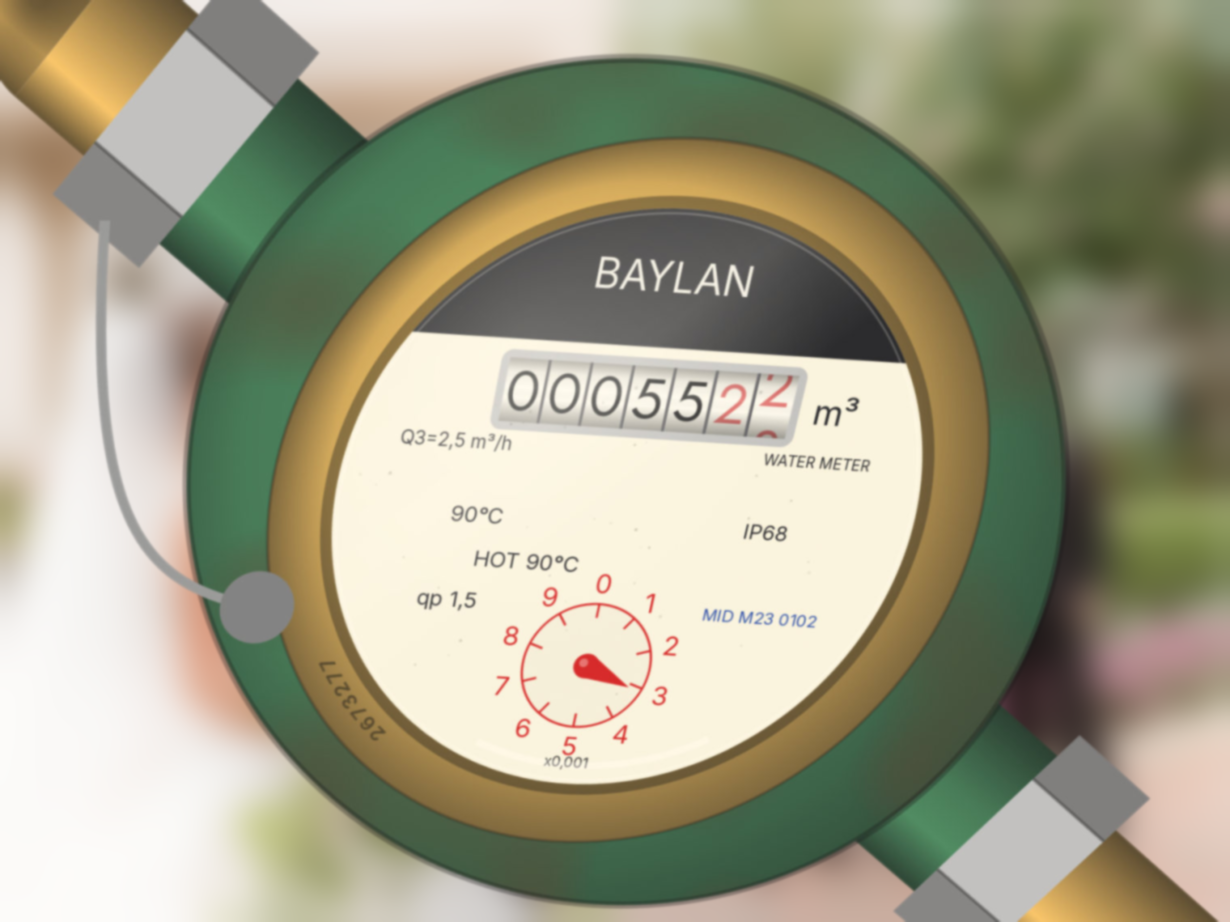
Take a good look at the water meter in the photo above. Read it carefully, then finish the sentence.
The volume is 55.223 m³
